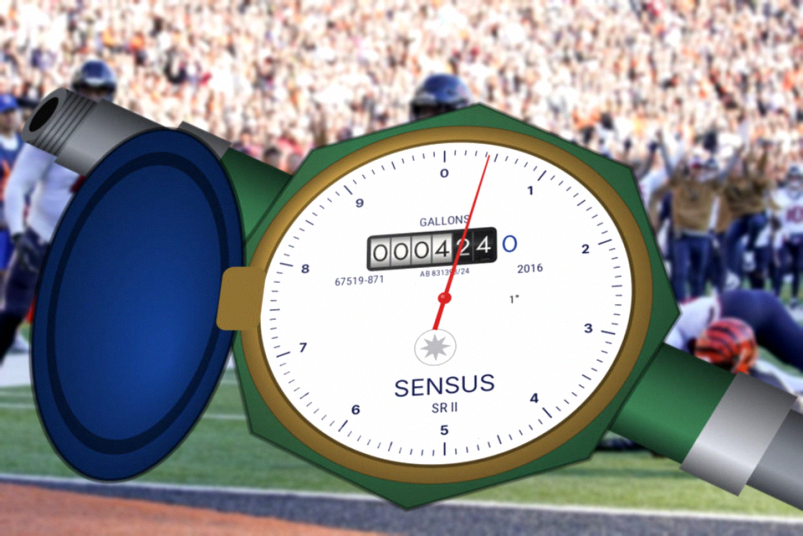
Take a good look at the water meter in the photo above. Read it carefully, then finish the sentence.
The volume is 4240.4 gal
